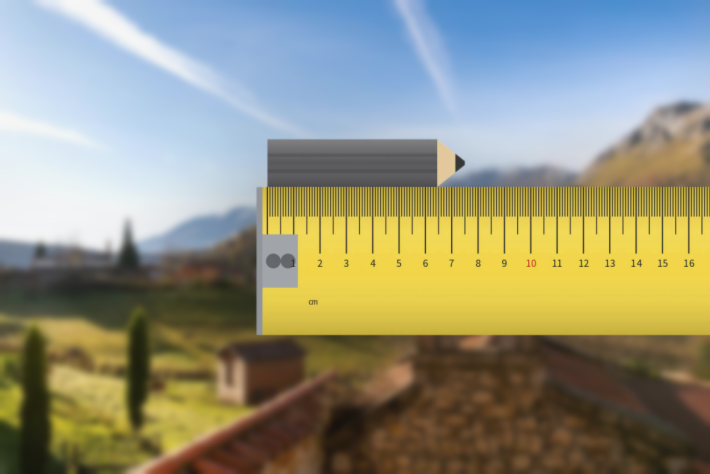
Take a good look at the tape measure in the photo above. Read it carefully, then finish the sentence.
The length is 7.5 cm
